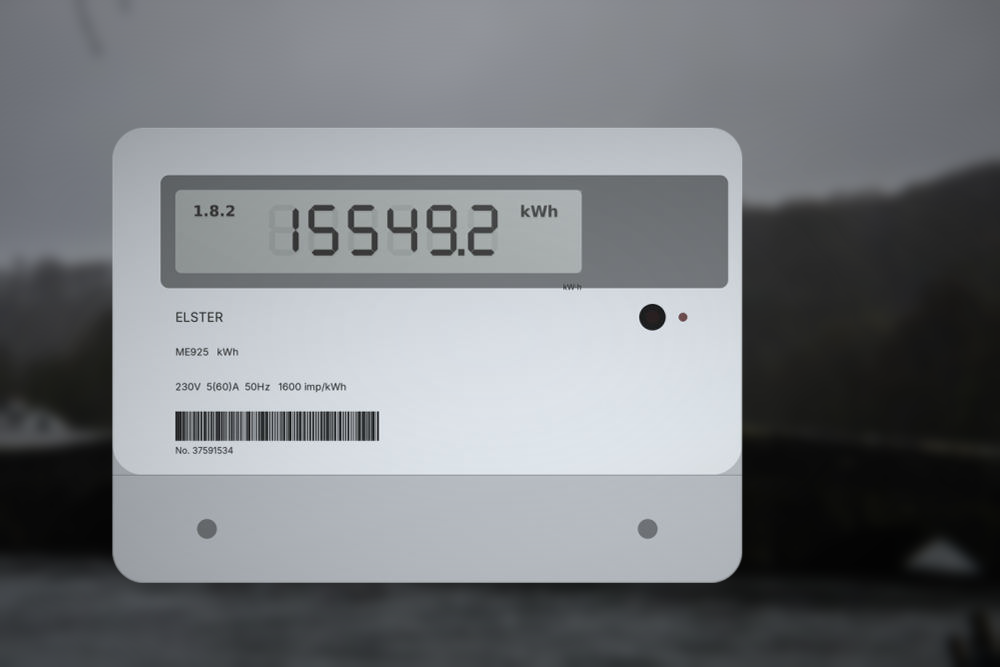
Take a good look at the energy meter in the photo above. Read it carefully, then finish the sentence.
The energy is 15549.2 kWh
